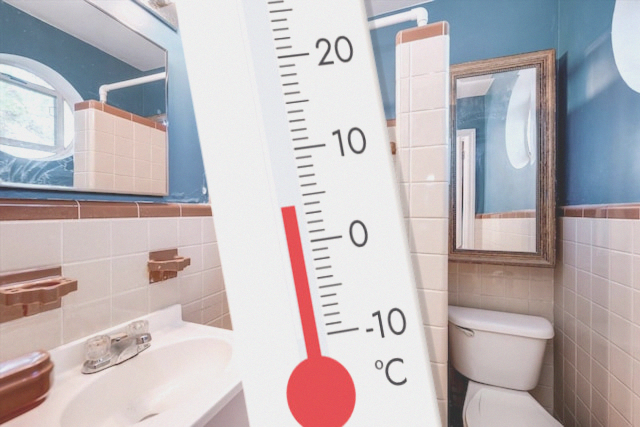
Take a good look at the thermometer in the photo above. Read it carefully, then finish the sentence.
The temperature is 4 °C
